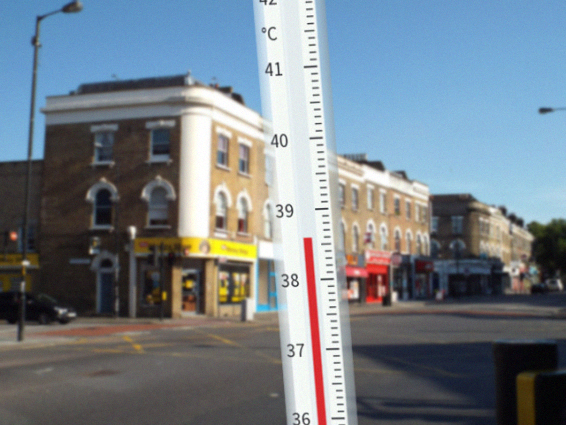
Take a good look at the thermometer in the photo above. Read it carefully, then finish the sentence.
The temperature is 38.6 °C
